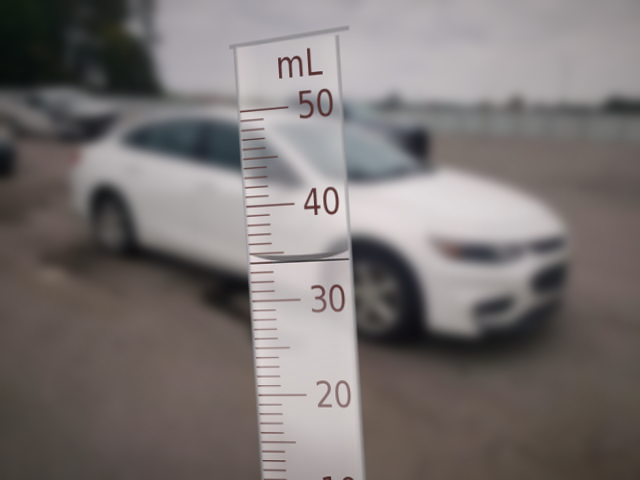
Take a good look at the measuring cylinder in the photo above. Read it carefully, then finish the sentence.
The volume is 34 mL
